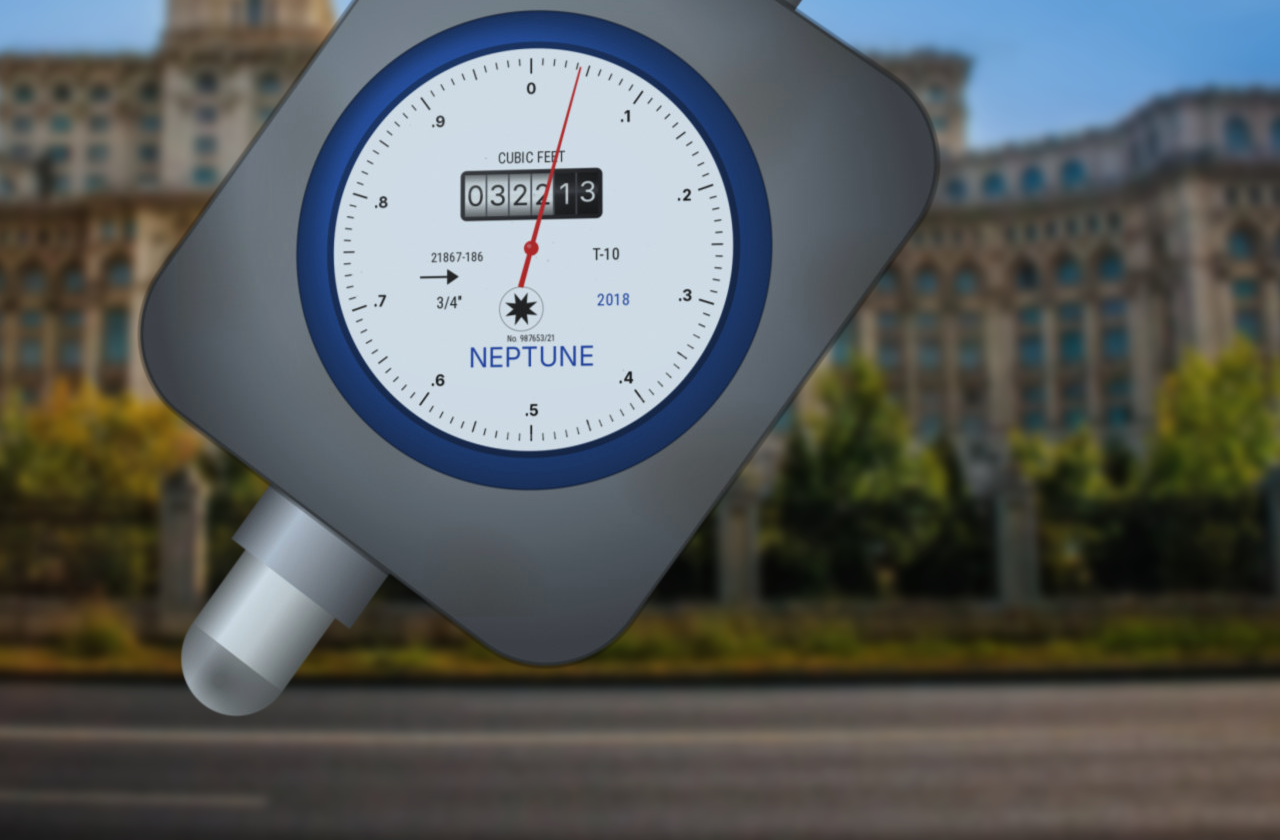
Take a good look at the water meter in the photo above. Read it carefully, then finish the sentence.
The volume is 32213.04 ft³
